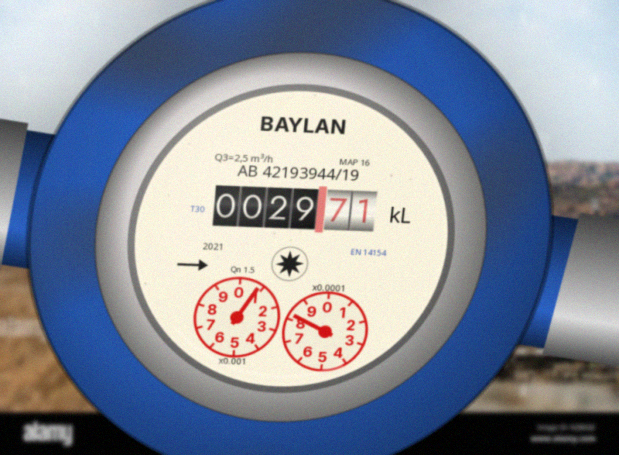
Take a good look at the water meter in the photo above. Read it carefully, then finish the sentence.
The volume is 29.7108 kL
